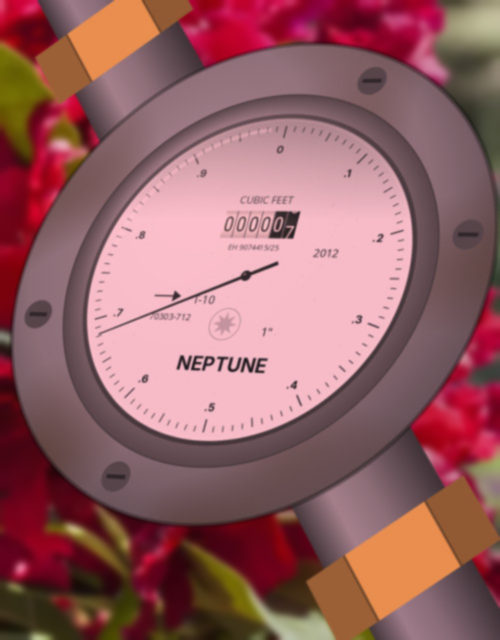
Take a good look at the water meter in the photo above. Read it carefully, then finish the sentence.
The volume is 6.68 ft³
